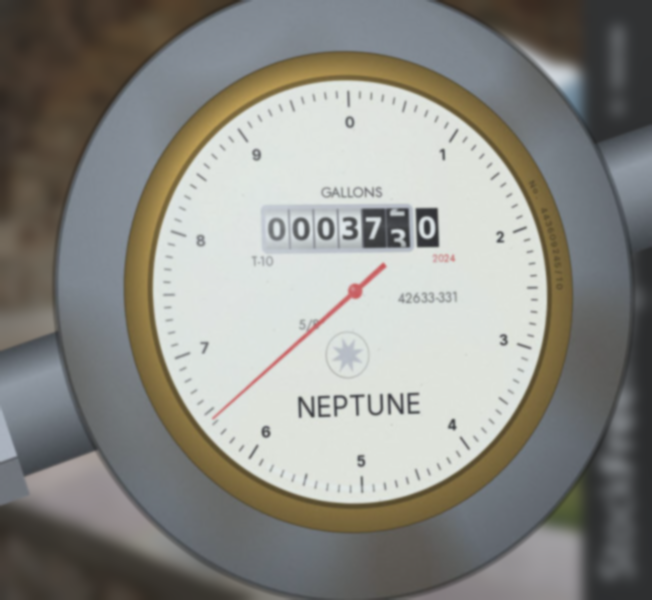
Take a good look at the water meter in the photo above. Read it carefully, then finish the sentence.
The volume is 3726.4 gal
